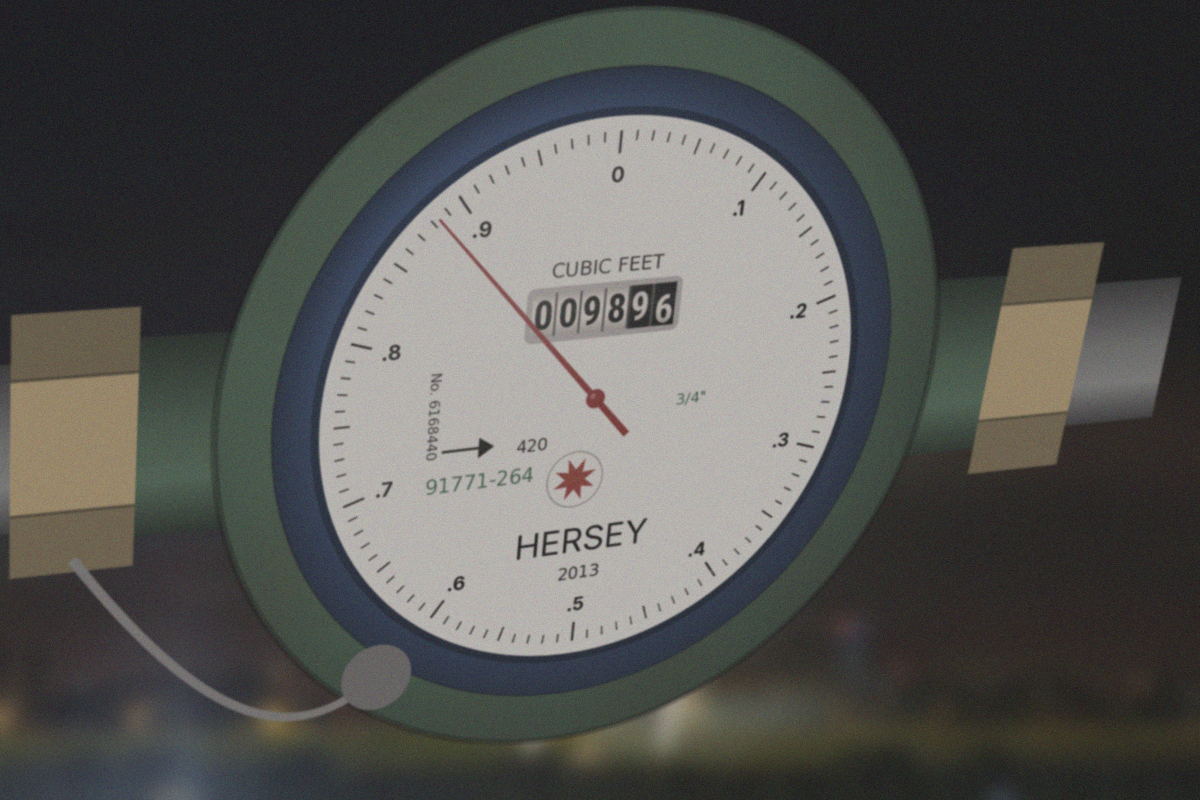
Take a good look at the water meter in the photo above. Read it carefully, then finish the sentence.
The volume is 9895.88 ft³
